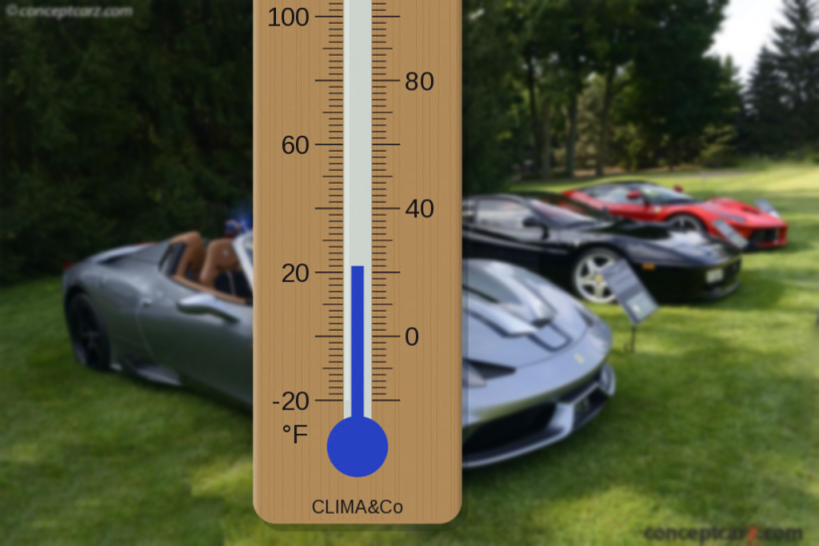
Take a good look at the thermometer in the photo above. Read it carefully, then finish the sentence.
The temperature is 22 °F
